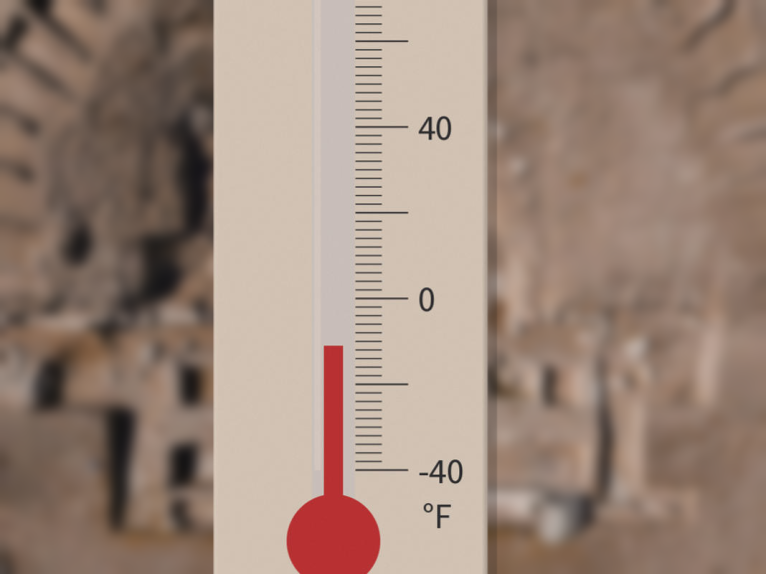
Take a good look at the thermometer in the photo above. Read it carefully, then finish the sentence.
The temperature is -11 °F
